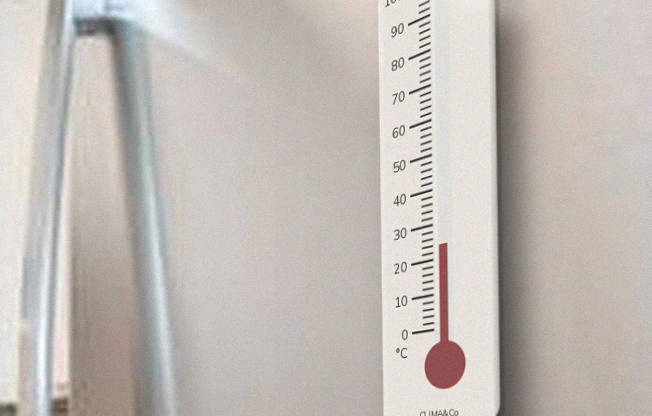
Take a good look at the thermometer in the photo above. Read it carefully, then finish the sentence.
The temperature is 24 °C
